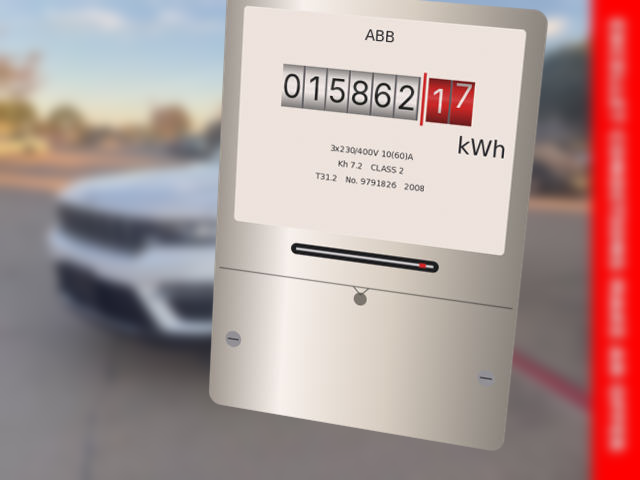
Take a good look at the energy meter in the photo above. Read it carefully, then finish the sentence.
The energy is 15862.17 kWh
